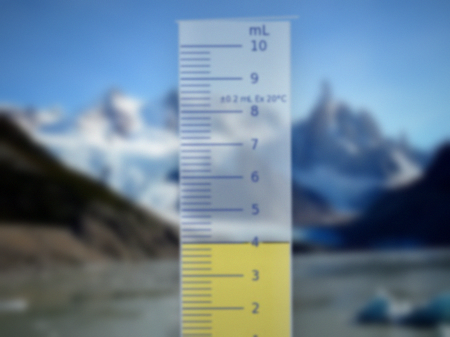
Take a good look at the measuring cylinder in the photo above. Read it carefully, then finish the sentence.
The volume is 4 mL
